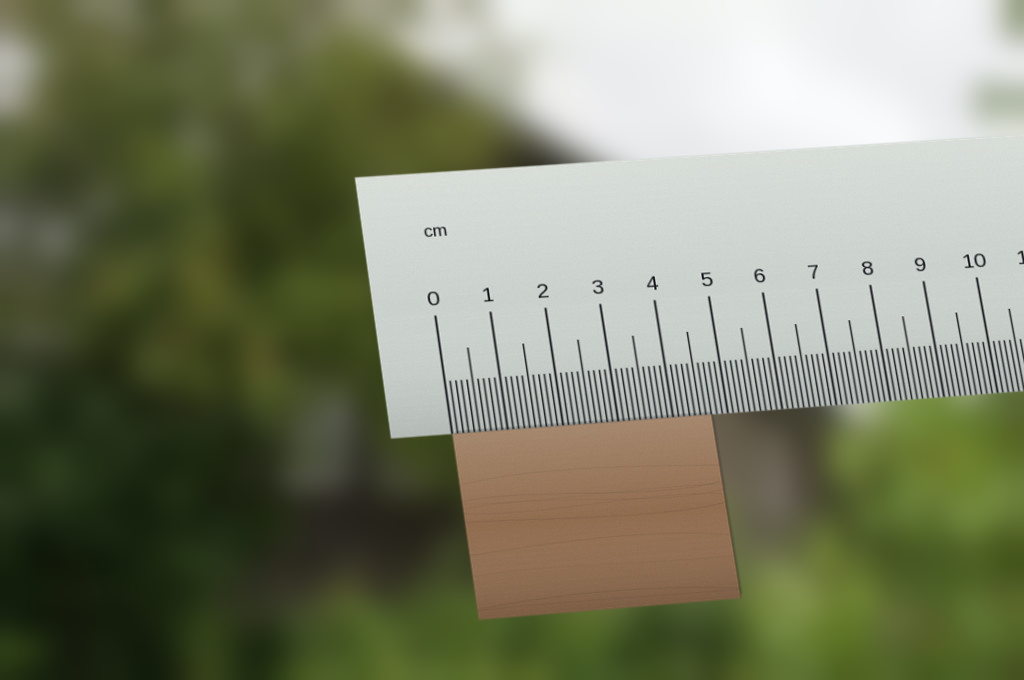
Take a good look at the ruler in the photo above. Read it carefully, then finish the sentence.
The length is 4.7 cm
